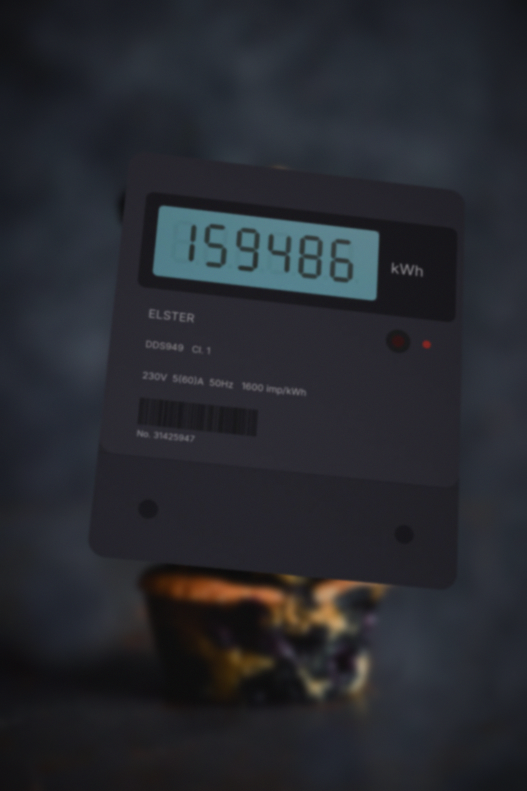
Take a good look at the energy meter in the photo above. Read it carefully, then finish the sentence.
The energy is 159486 kWh
